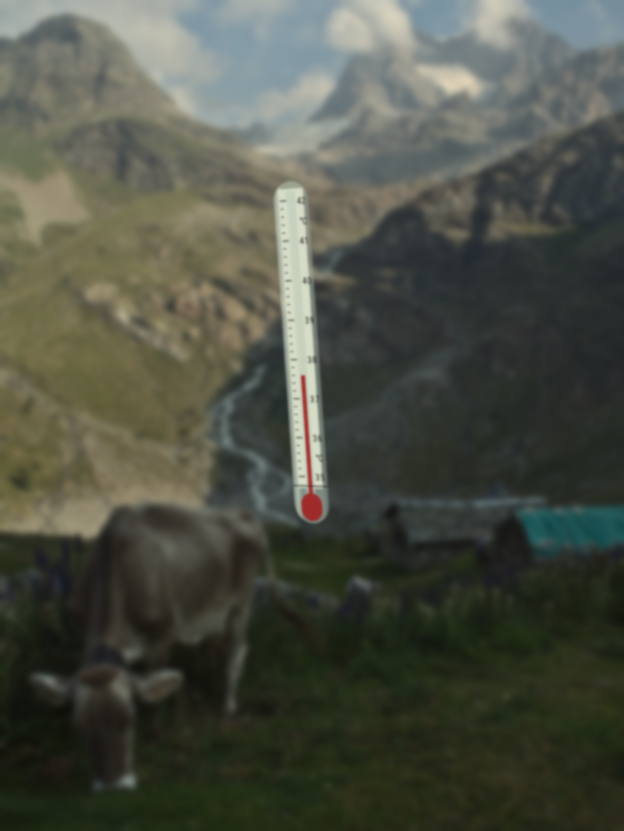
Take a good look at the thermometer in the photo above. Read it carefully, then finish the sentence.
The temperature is 37.6 °C
